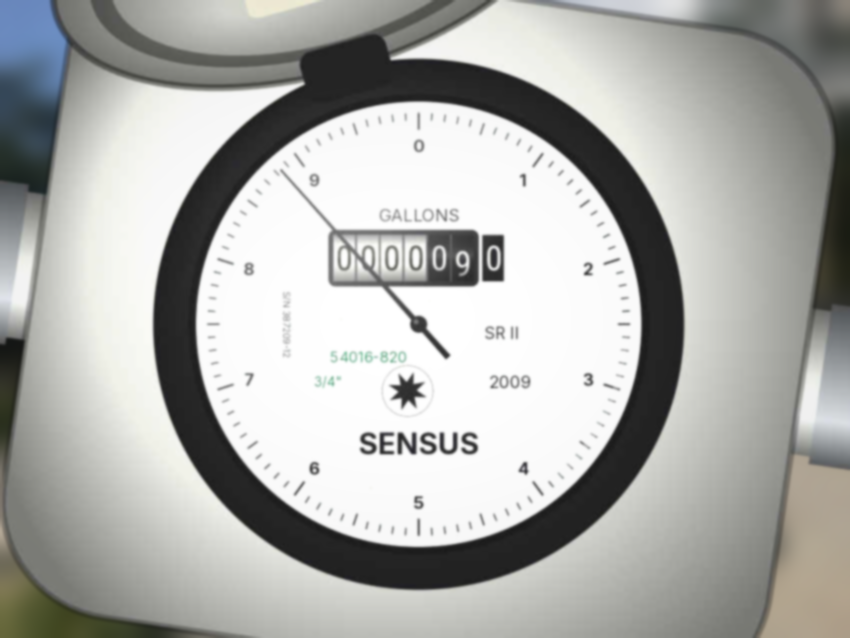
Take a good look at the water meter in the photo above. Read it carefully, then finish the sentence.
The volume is 88.8 gal
